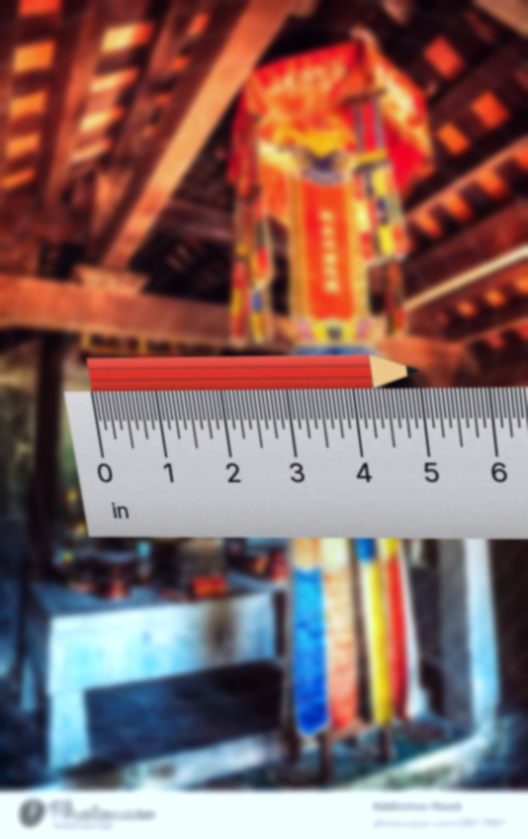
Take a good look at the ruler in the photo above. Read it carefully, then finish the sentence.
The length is 5 in
